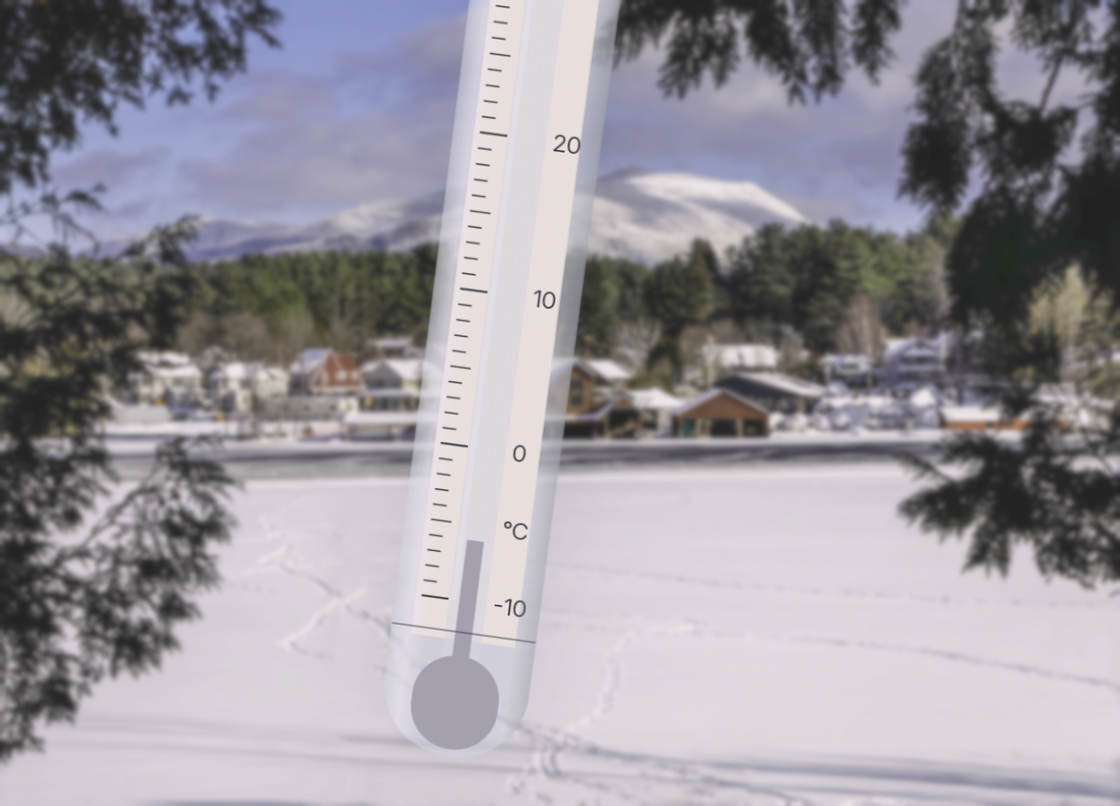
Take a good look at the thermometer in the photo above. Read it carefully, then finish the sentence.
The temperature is -6 °C
